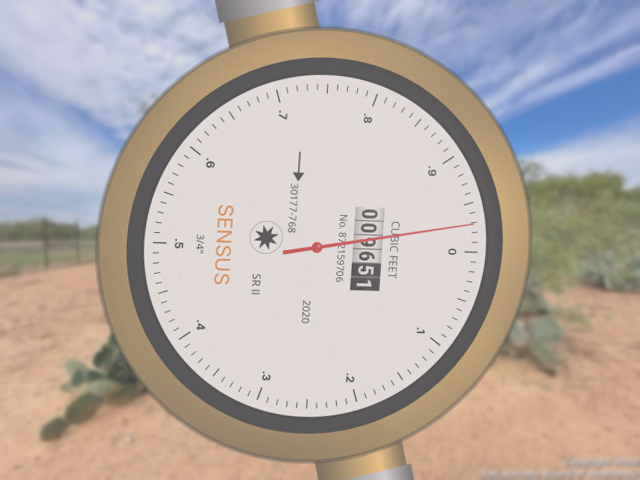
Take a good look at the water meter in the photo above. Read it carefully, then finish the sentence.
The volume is 9650.97 ft³
